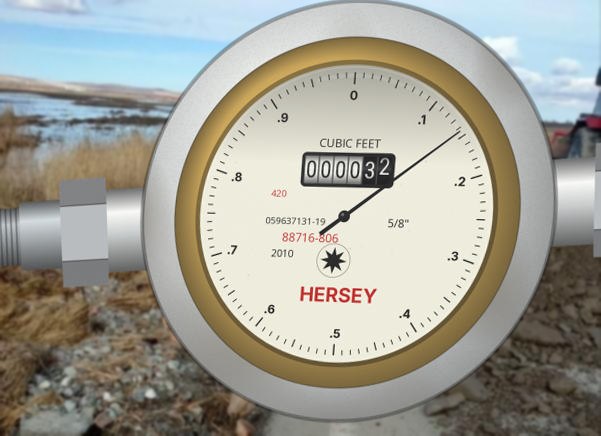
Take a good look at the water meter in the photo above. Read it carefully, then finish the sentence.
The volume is 32.14 ft³
